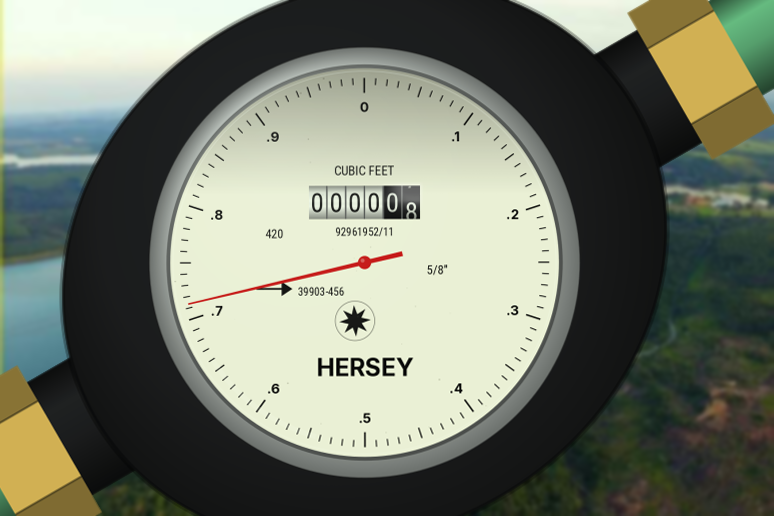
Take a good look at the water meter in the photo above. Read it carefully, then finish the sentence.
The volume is 7.71 ft³
